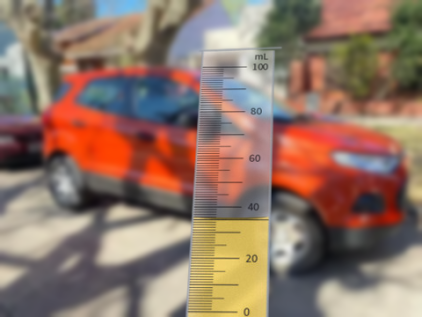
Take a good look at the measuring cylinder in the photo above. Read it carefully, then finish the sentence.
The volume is 35 mL
